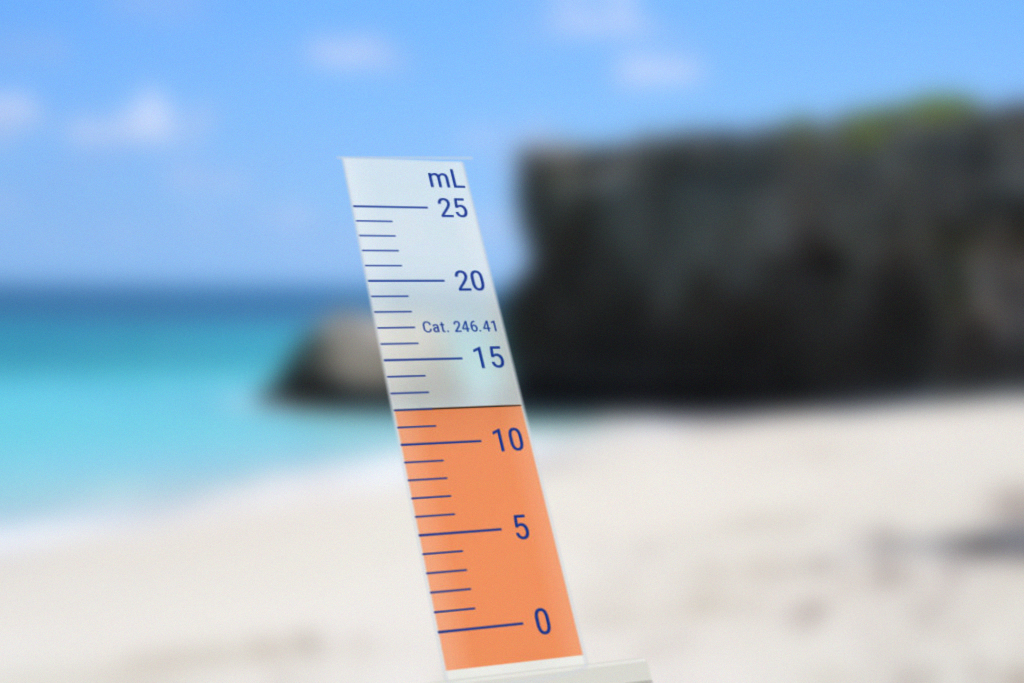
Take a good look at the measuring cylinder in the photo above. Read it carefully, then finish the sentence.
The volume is 12 mL
